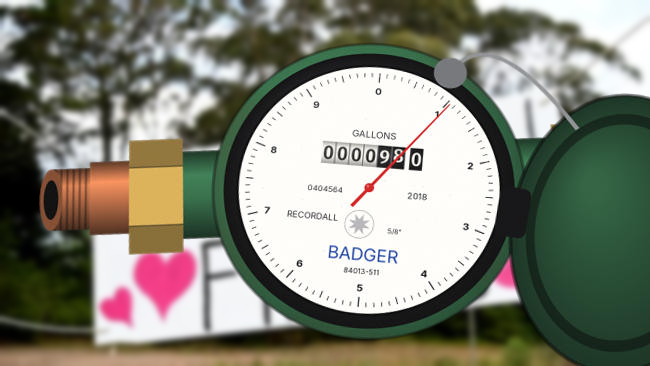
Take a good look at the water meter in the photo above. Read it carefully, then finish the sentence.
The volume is 981.0 gal
